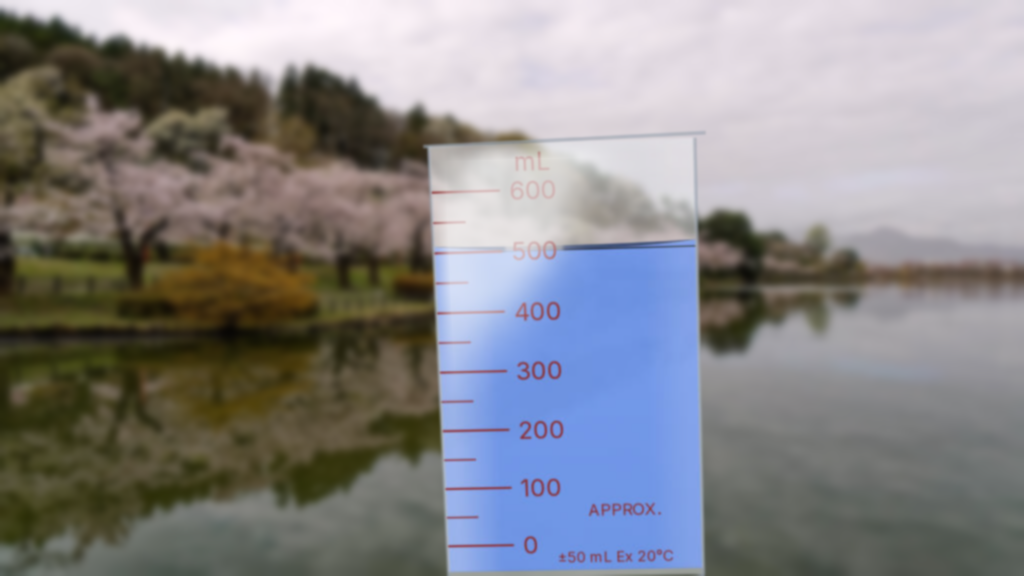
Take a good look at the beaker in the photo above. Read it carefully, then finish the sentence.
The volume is 500 mL
